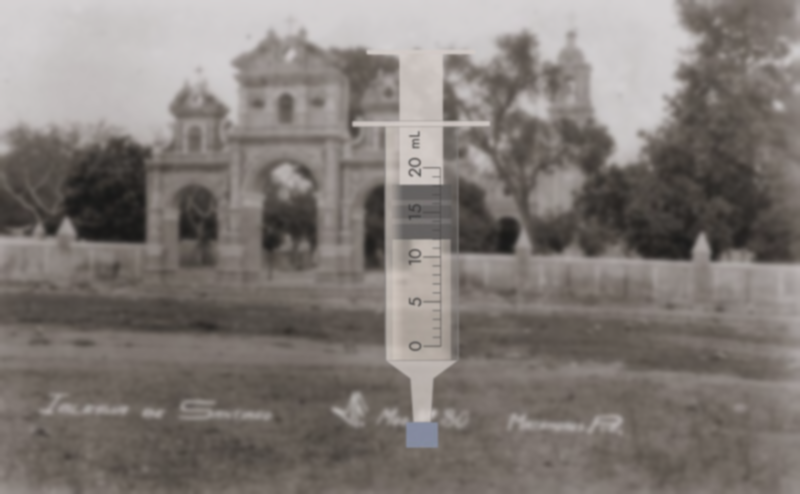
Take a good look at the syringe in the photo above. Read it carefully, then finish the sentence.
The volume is 12 mL
